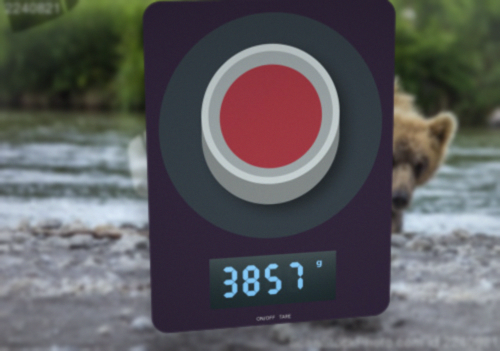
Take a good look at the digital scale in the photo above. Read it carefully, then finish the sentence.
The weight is 3857 g
